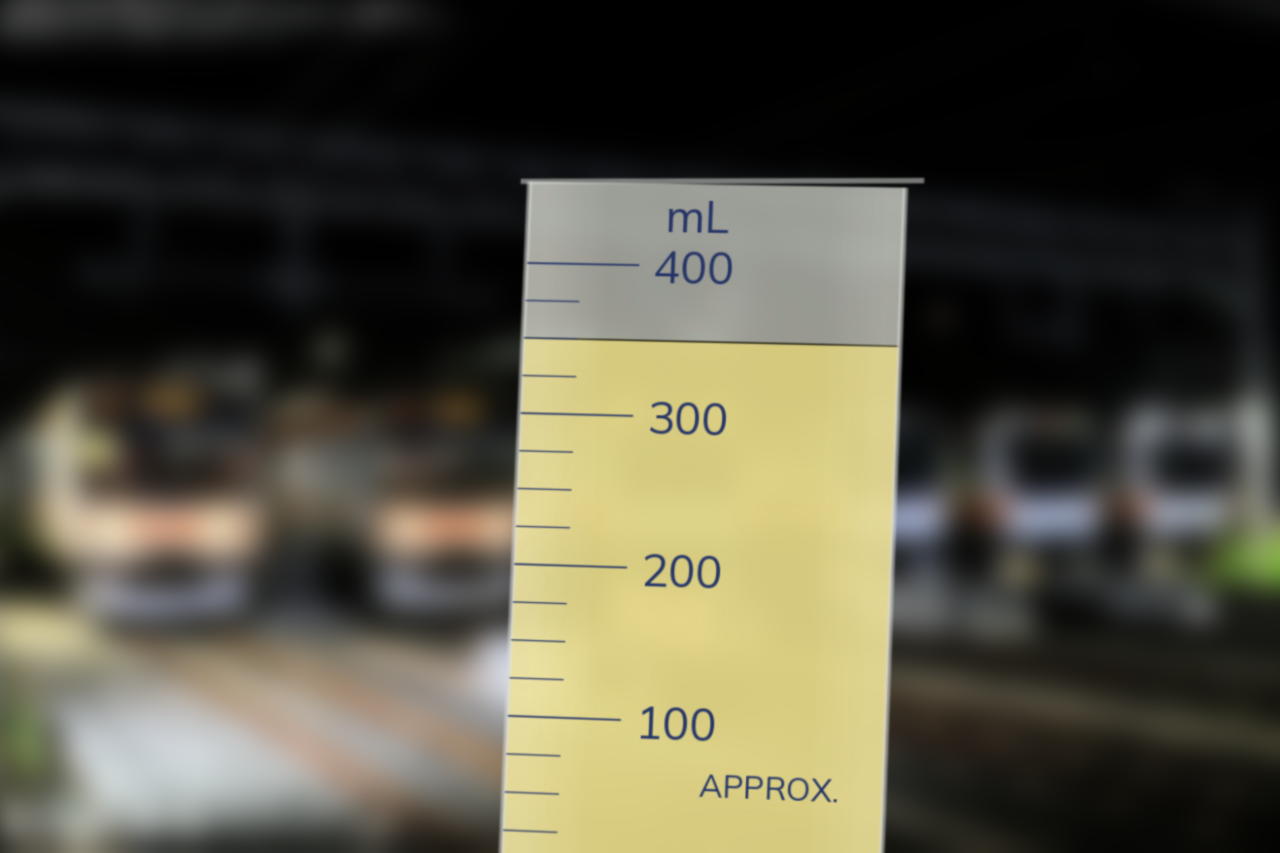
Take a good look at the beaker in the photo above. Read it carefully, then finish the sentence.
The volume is 350 mL
